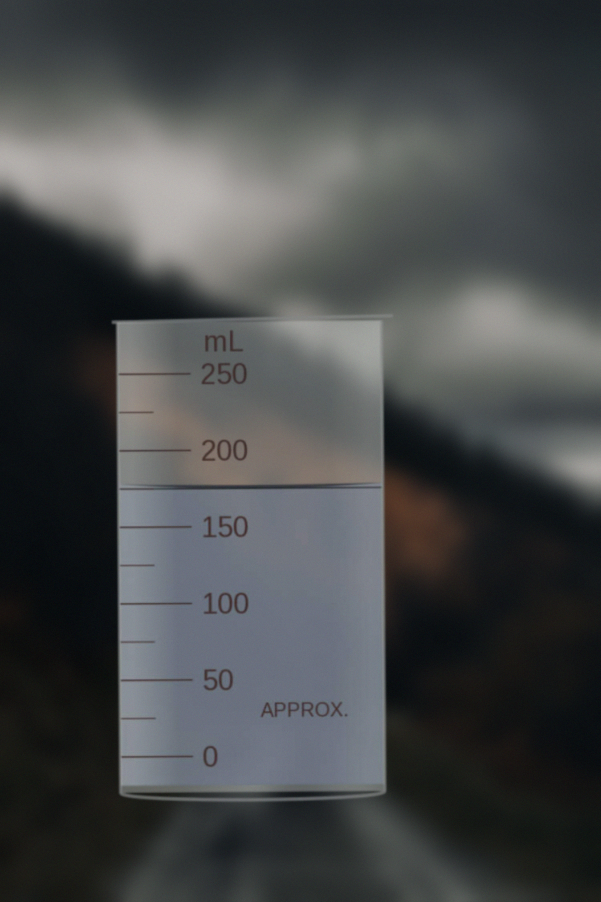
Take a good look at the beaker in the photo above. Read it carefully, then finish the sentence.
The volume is 175 mL
